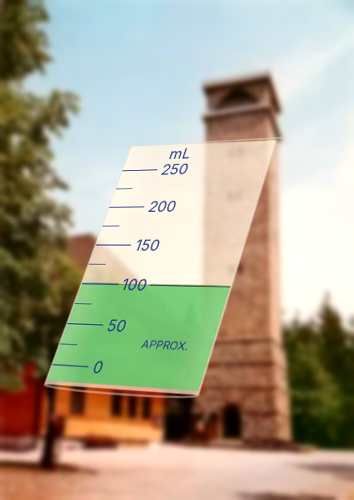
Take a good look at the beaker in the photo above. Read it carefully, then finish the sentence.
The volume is 100 mL
